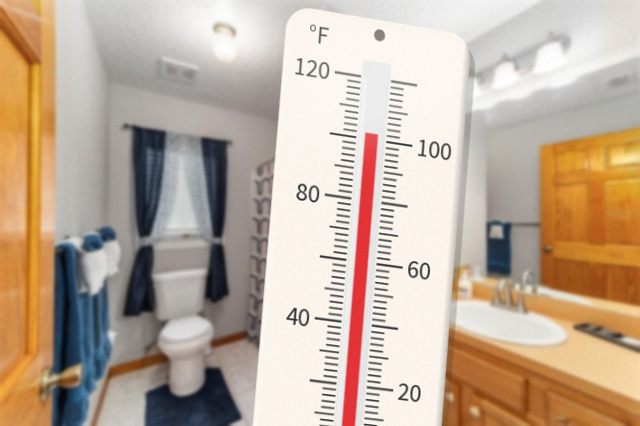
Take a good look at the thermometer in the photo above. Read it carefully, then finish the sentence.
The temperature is 102 °F
